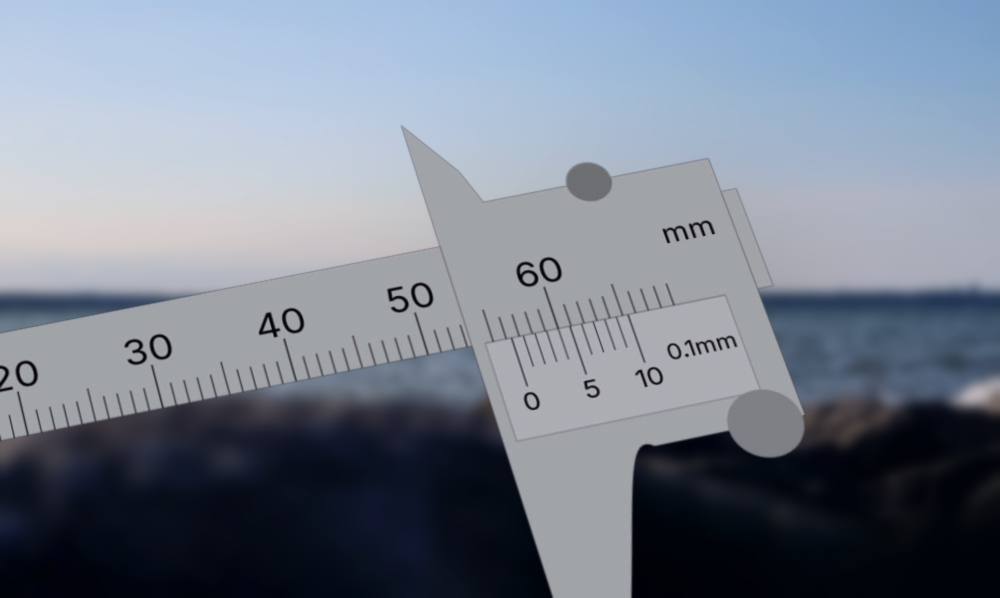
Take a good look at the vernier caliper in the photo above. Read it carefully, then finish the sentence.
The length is 56.4 mm
